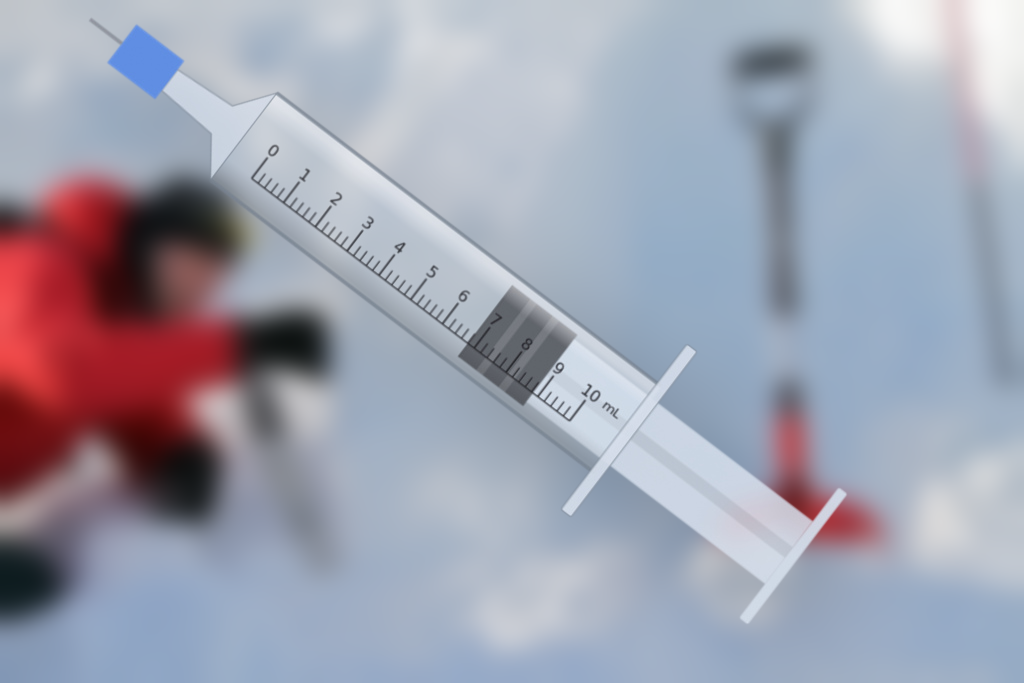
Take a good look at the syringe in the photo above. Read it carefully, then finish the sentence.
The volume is 6.8 mL
